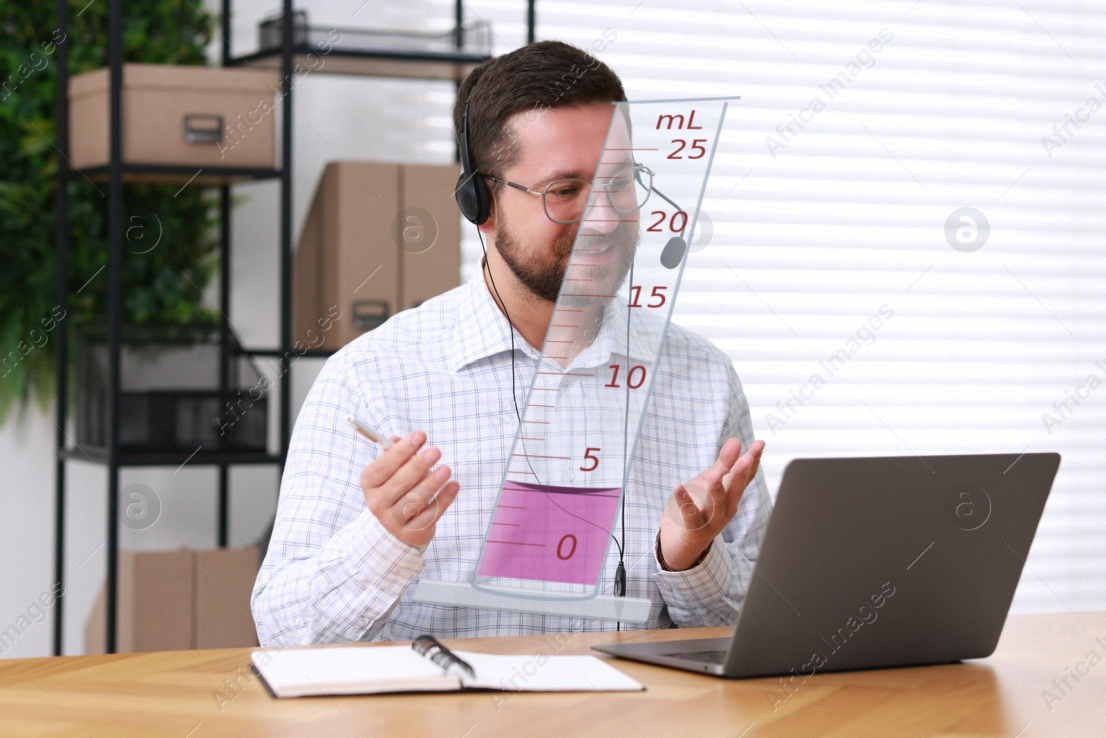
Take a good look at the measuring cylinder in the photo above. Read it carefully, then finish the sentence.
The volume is 3 mL
